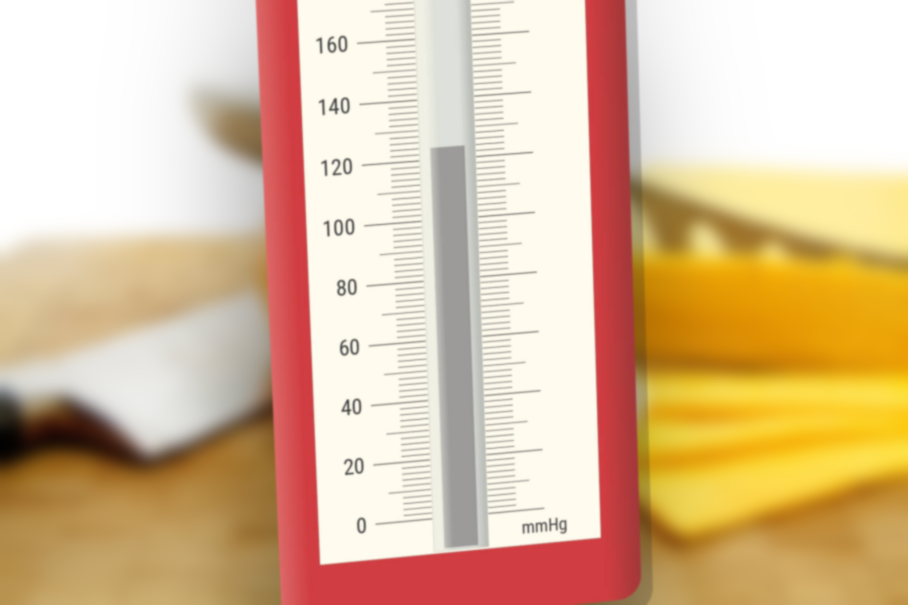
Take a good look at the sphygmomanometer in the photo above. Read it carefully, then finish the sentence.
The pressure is 124 mmHg
